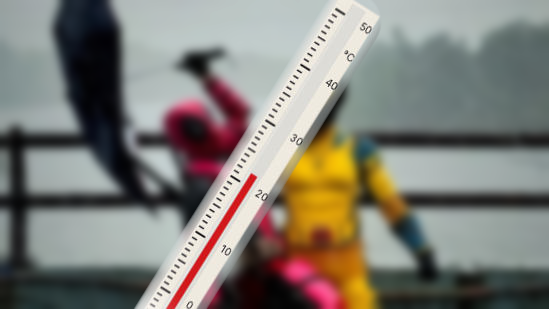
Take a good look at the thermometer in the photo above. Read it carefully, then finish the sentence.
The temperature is 22 °C
